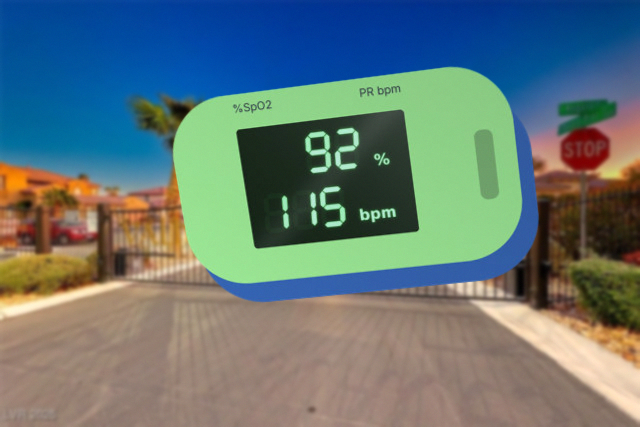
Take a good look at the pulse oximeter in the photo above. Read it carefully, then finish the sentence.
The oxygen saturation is 92 %
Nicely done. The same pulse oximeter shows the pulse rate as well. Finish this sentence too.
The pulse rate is 115 bpm
